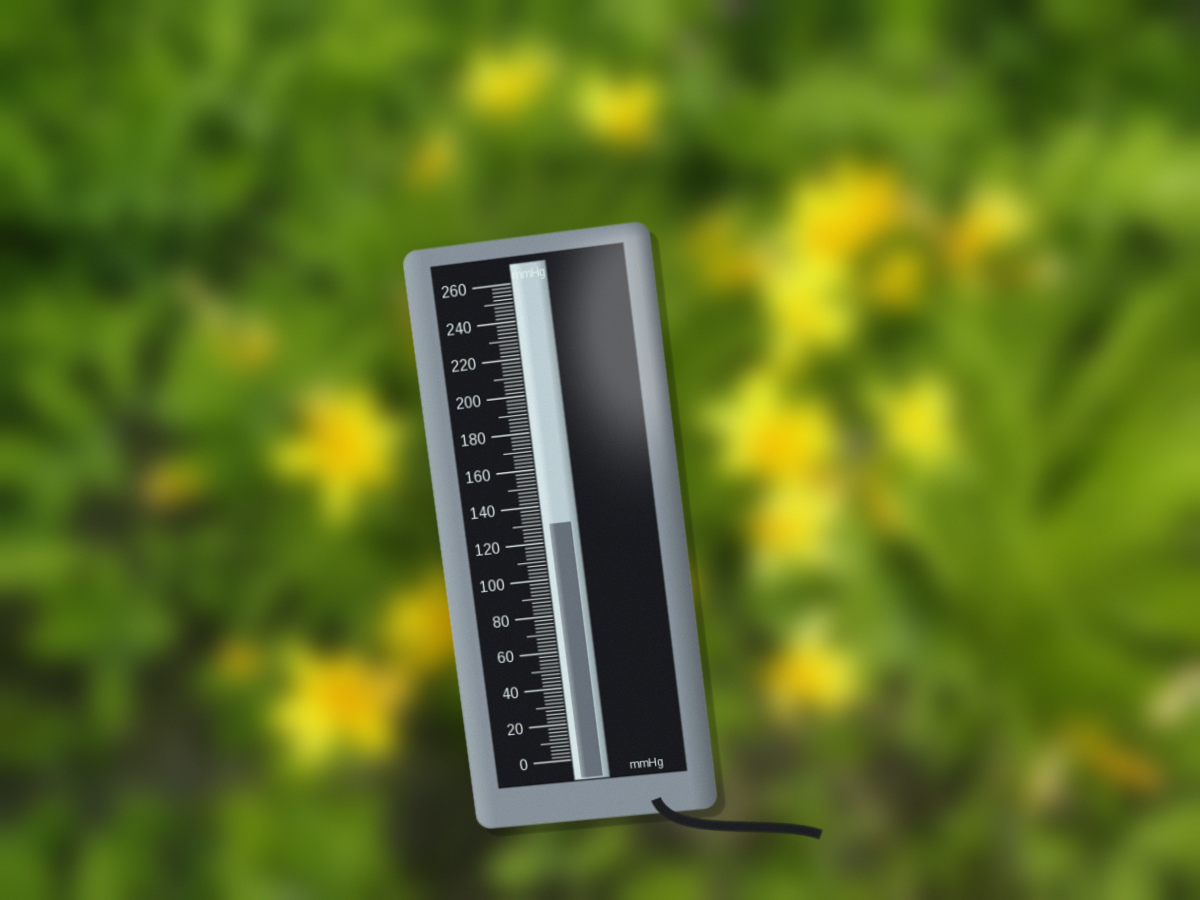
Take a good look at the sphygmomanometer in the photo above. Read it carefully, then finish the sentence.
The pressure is 130 mmHg
